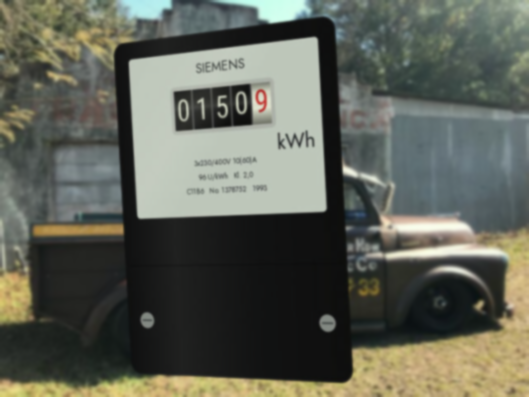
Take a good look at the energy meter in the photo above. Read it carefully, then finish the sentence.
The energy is 150.9 kWh
